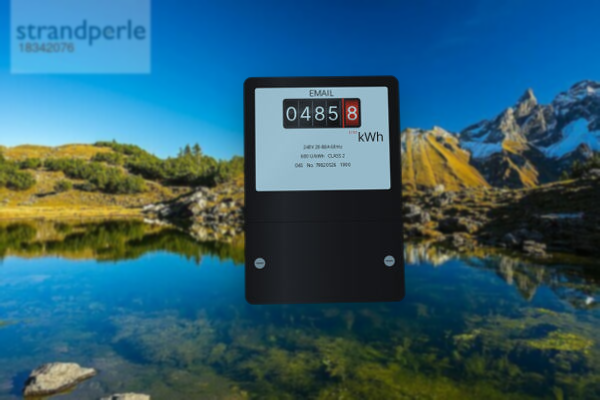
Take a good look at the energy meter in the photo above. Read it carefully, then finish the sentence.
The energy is 485.8 kWh
